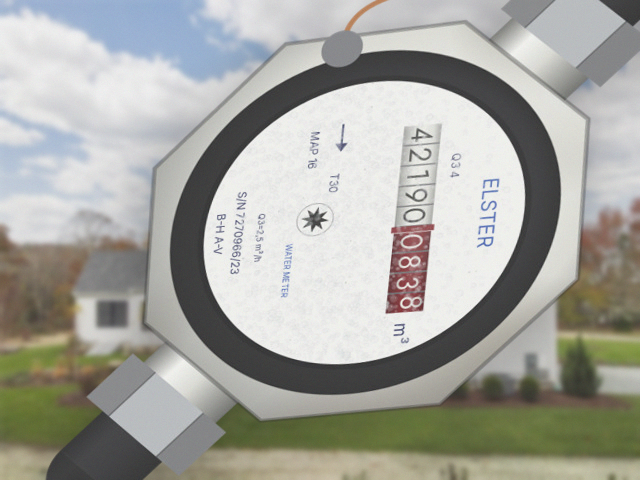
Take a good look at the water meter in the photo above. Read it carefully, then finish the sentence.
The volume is 42190.0838 m³
